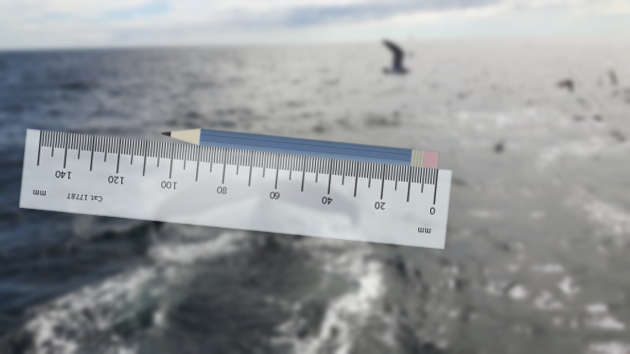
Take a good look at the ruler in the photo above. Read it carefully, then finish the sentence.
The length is 105 mm
